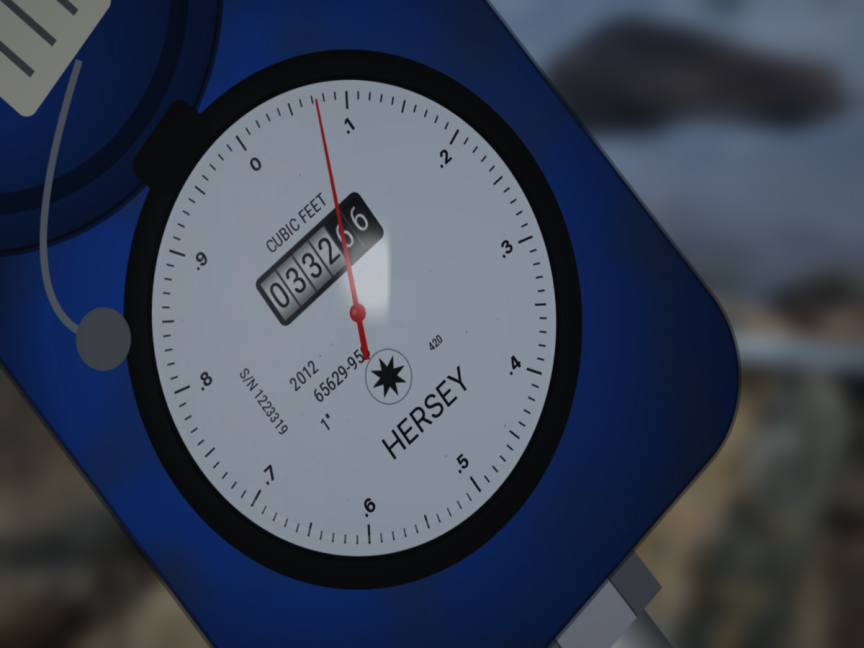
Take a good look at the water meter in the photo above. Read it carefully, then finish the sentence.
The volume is 33266.07 ft³
